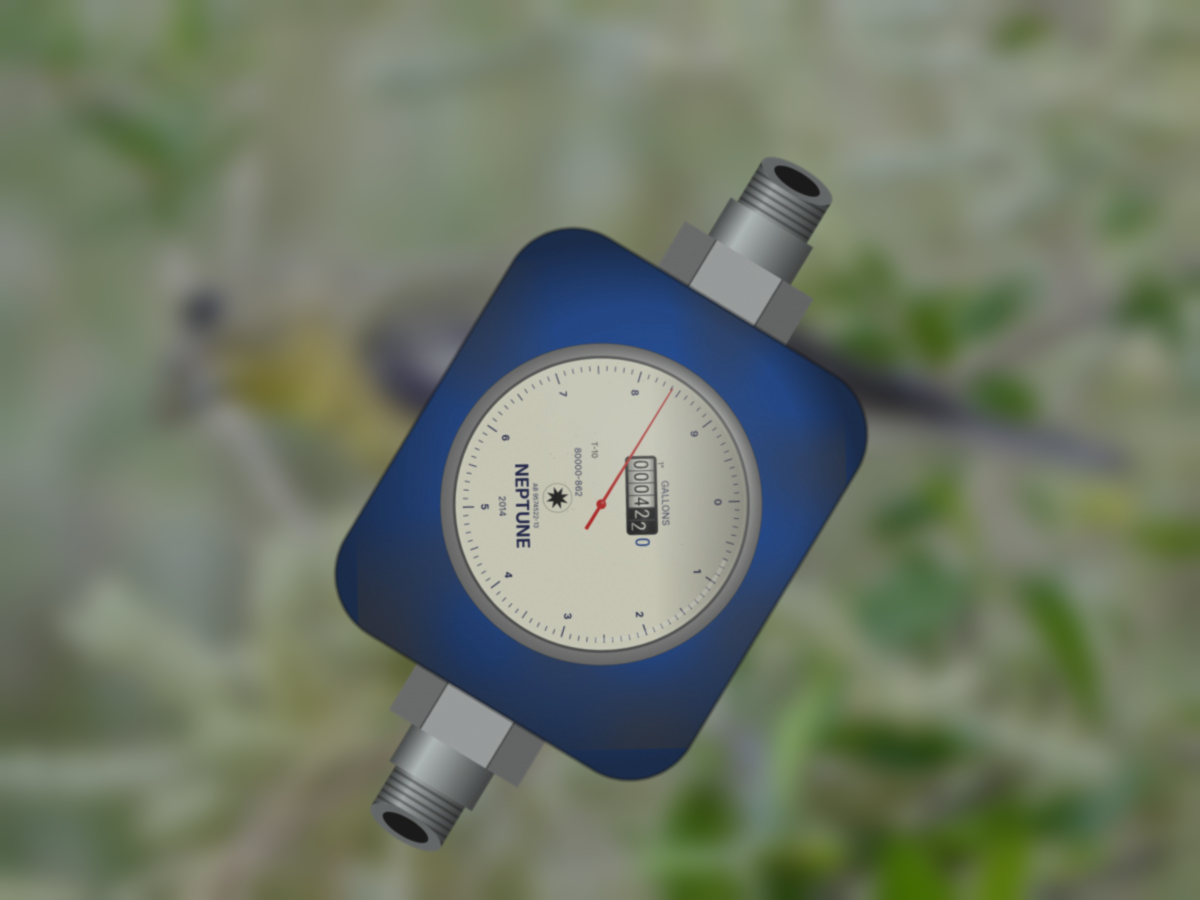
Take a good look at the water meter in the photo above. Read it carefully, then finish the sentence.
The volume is 4218.4 gal
